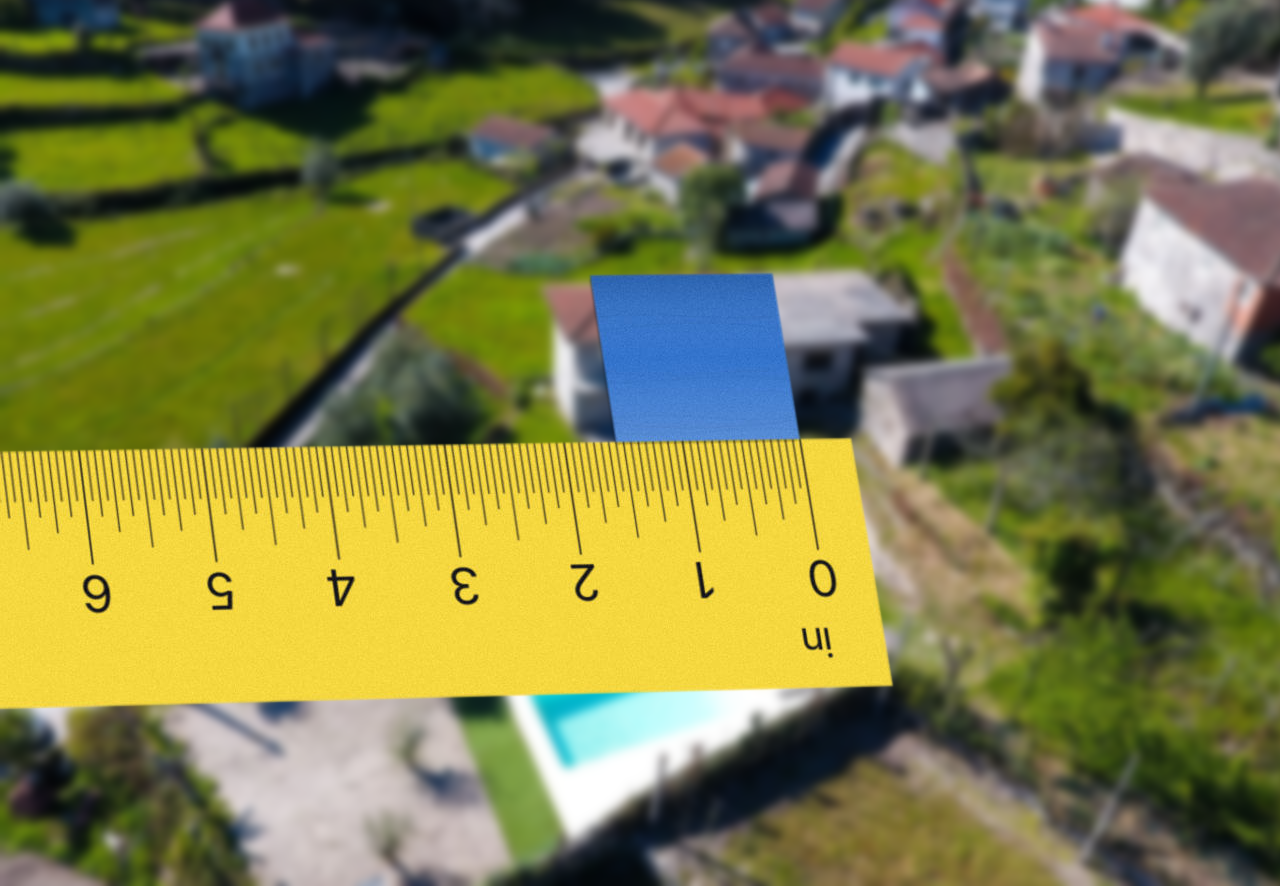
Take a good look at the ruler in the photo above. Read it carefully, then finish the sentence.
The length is 1.5625 in
